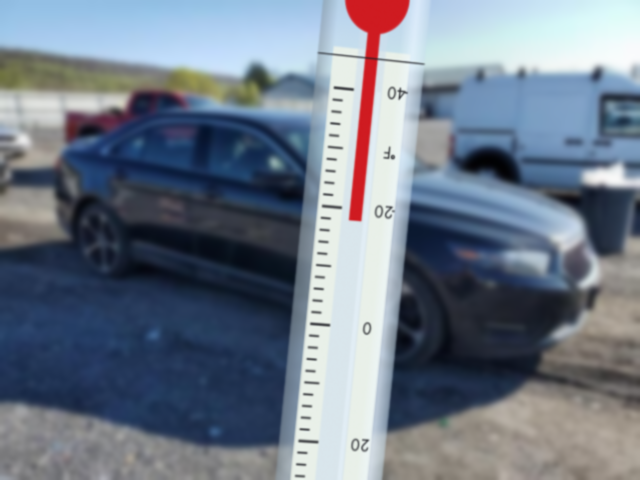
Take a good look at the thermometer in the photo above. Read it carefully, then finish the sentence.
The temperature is -18 °F
